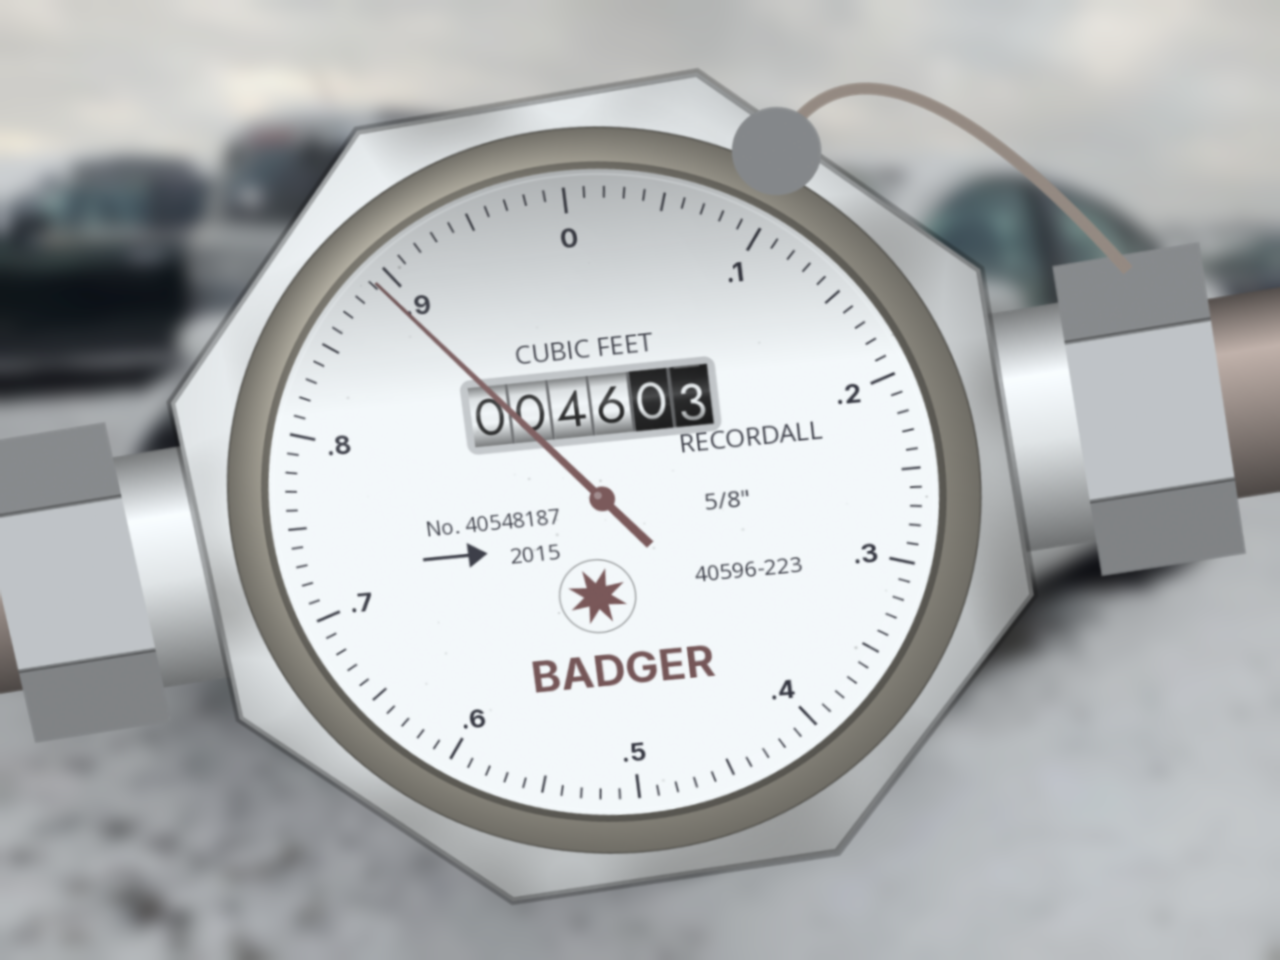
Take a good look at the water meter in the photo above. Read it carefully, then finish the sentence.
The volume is 4602.89 ft³
